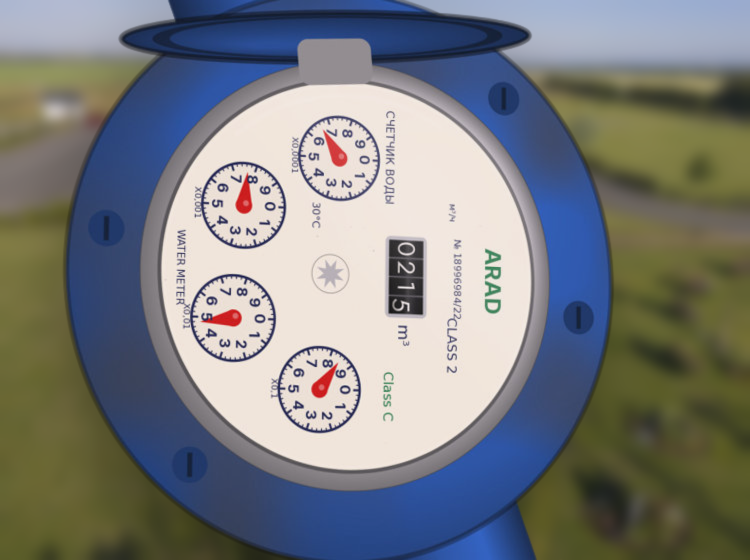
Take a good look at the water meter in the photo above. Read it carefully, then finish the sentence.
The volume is 214.8476 m³
